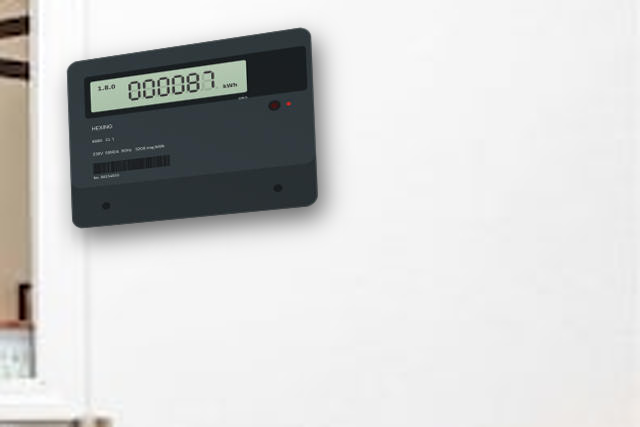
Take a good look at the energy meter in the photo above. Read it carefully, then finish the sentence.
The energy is 87 kWh
